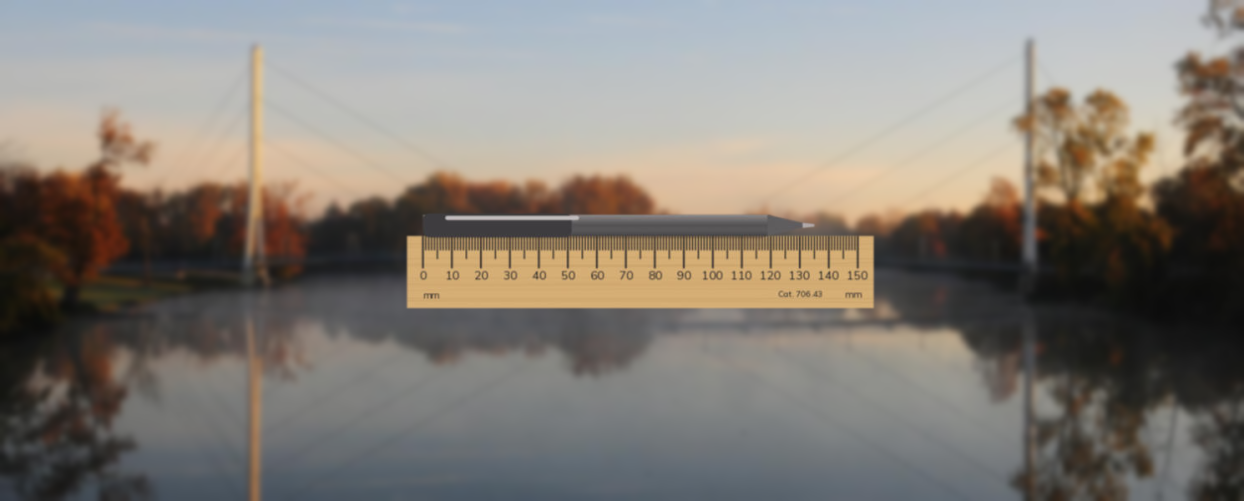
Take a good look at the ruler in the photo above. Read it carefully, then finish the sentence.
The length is 135 mm
